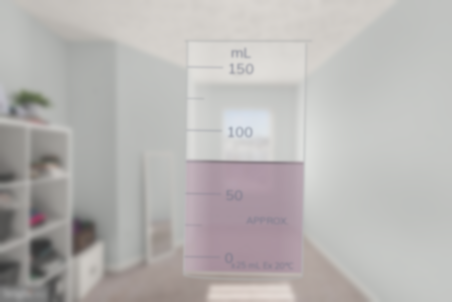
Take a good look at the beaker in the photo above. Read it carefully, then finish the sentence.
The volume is 75 mL
